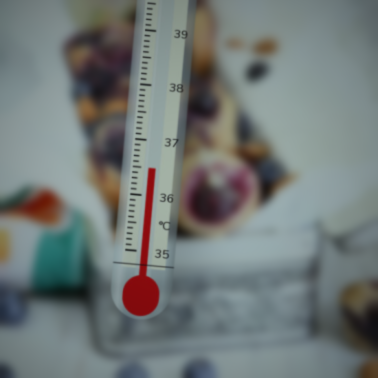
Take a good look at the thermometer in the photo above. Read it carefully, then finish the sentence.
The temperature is 36.5 °C
